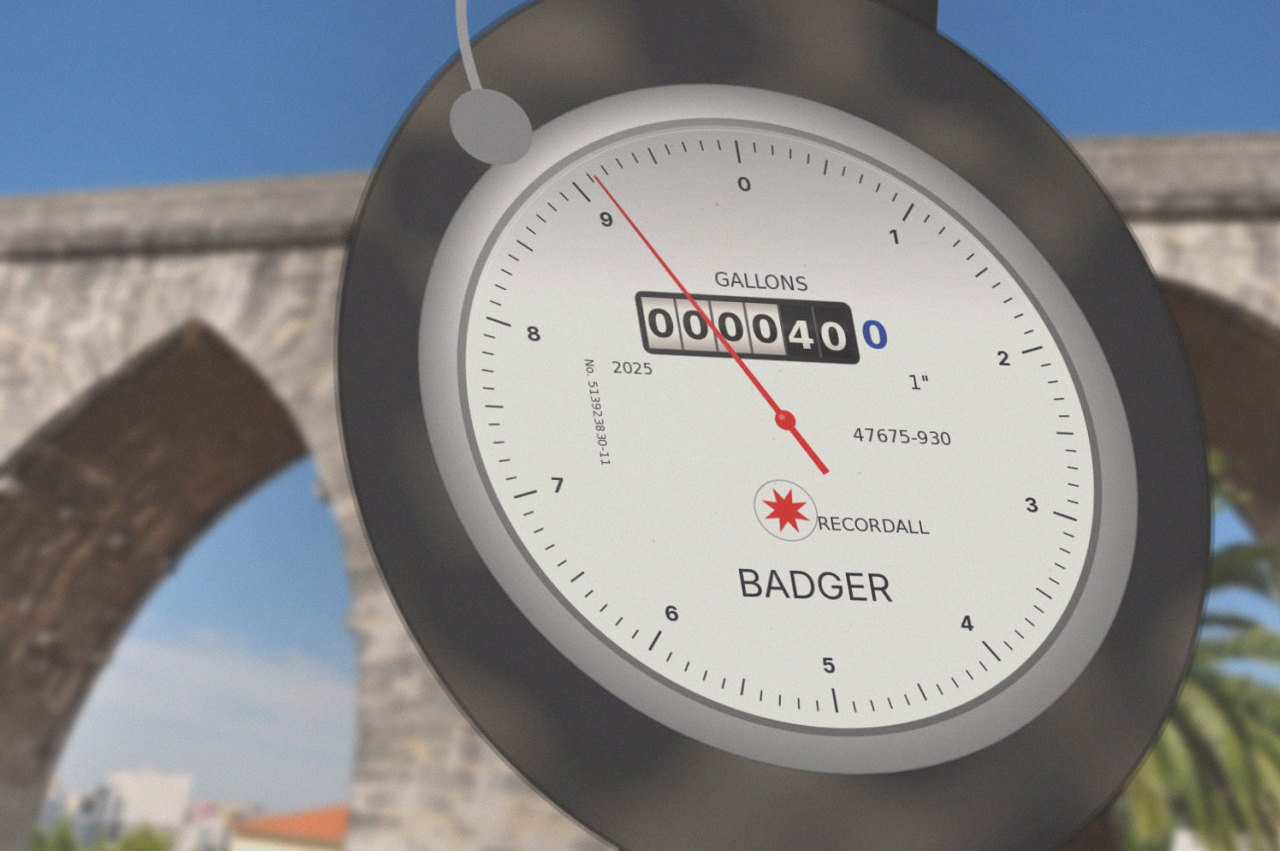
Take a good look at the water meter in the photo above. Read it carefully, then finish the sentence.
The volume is 399.1 gal
